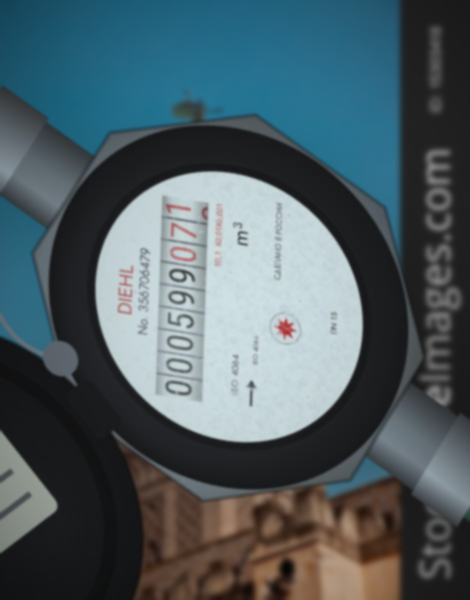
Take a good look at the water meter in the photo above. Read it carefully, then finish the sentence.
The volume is 599.071 m³
